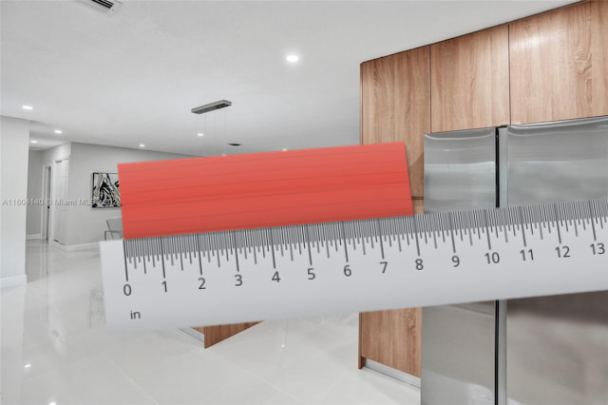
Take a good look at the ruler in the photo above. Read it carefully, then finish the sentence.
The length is 8 in
